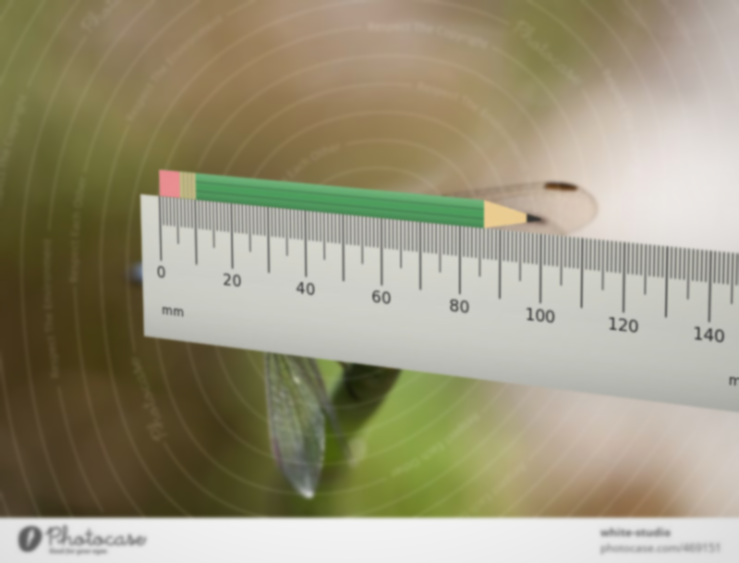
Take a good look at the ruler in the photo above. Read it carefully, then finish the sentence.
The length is 100 mm
